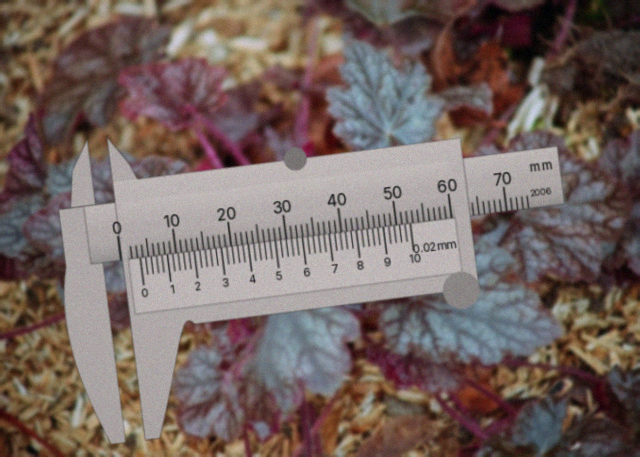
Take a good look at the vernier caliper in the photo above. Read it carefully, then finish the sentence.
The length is 3.5 mm
